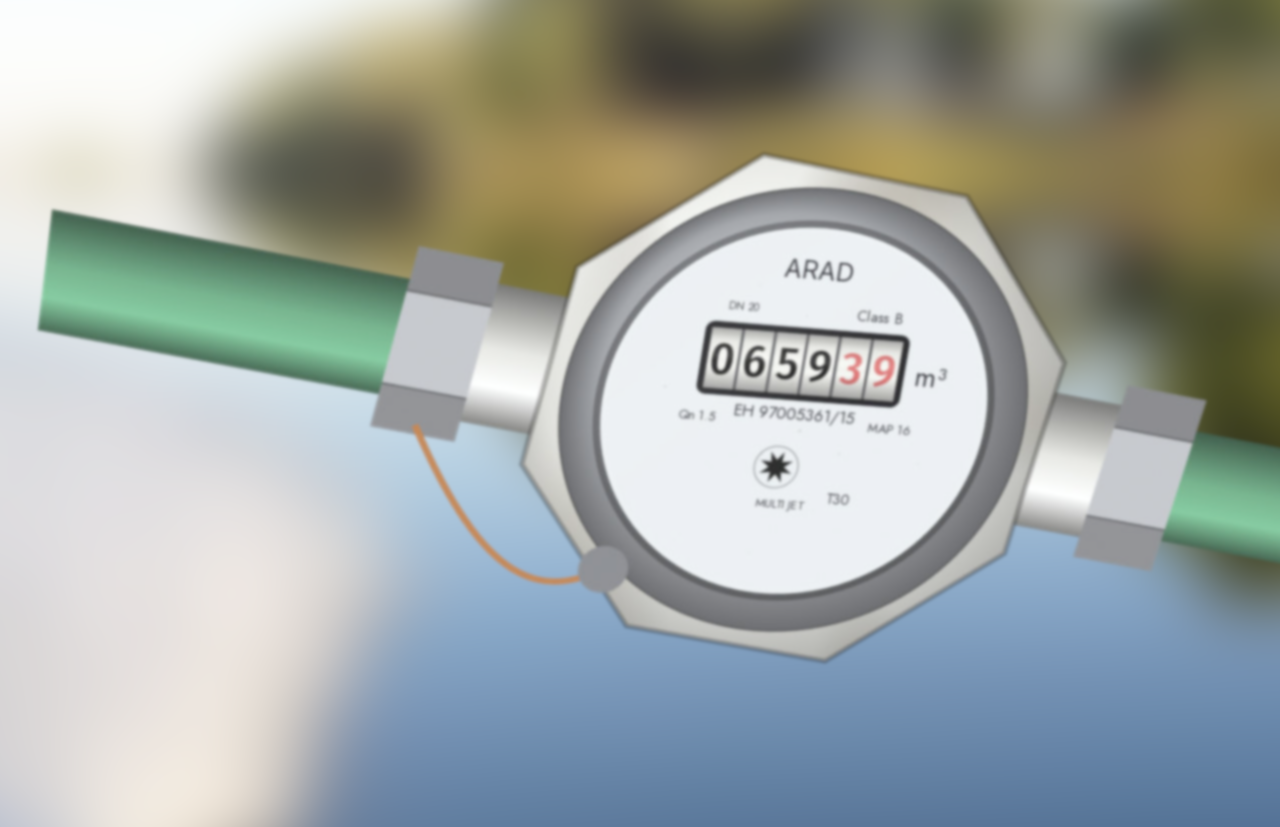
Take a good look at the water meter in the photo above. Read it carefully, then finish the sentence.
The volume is 659.39 m³
